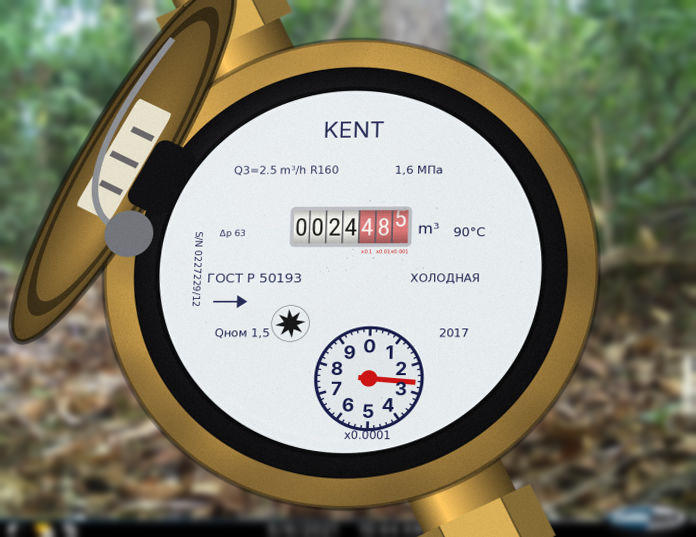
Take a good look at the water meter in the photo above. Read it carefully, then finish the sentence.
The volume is 24.4852 m³
